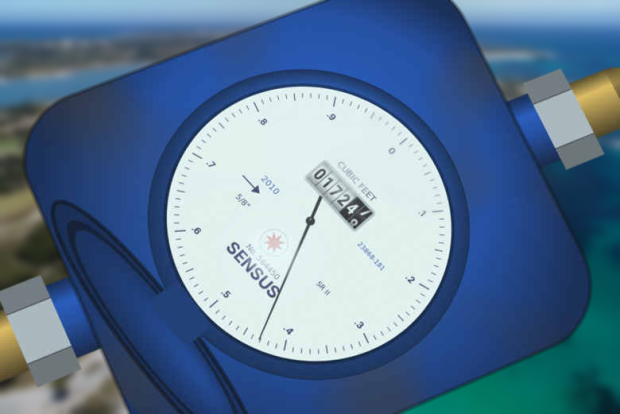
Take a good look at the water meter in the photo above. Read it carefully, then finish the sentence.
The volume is 17247.43 ft³
